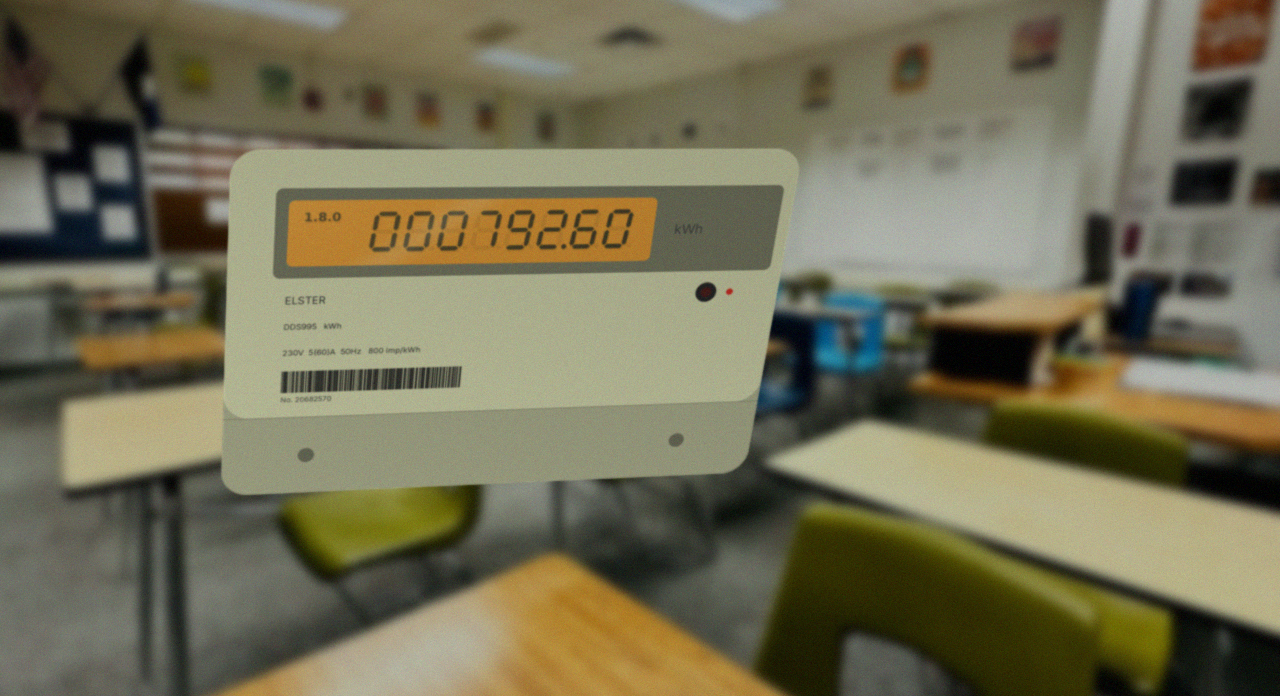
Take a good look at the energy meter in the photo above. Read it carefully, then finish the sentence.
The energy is 792.60 kWh
